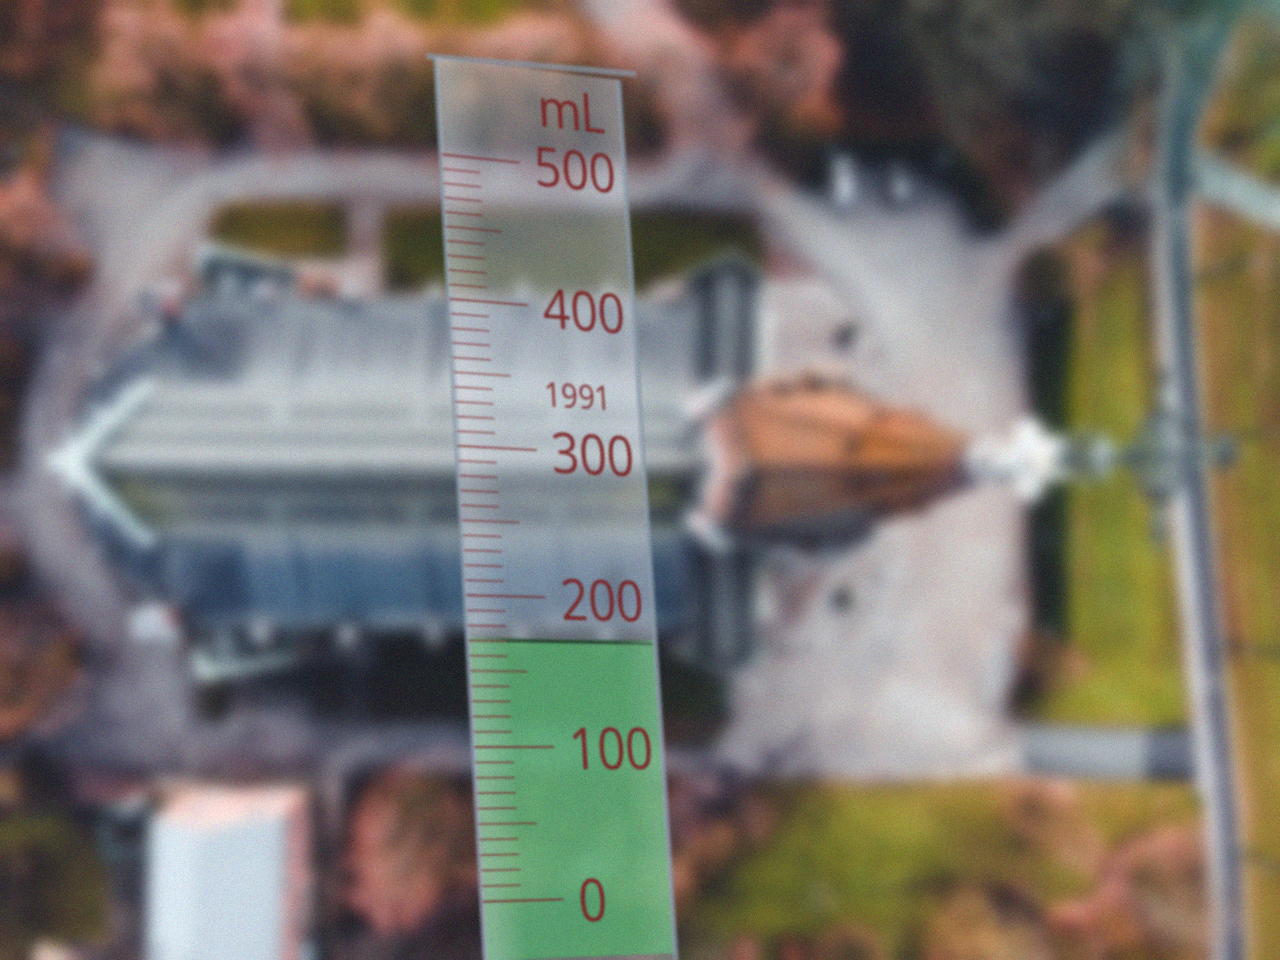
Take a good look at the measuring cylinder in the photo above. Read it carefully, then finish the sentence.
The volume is 170 mL
